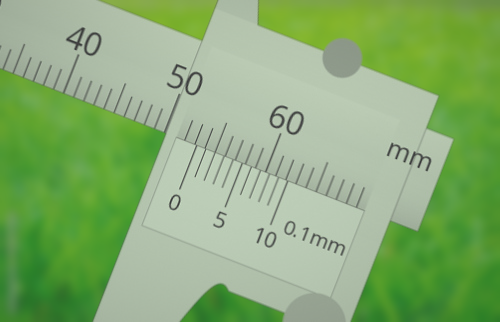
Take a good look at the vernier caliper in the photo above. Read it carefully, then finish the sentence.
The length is 53.2 mm
